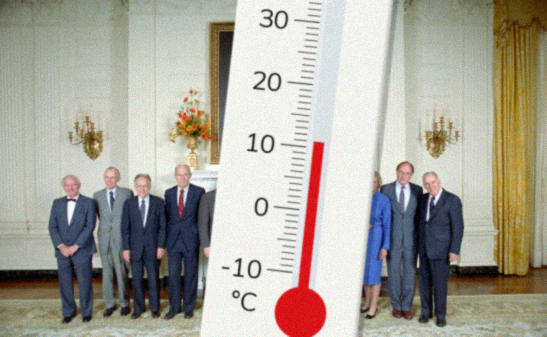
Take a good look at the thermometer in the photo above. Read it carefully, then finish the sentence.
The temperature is 11 °C
